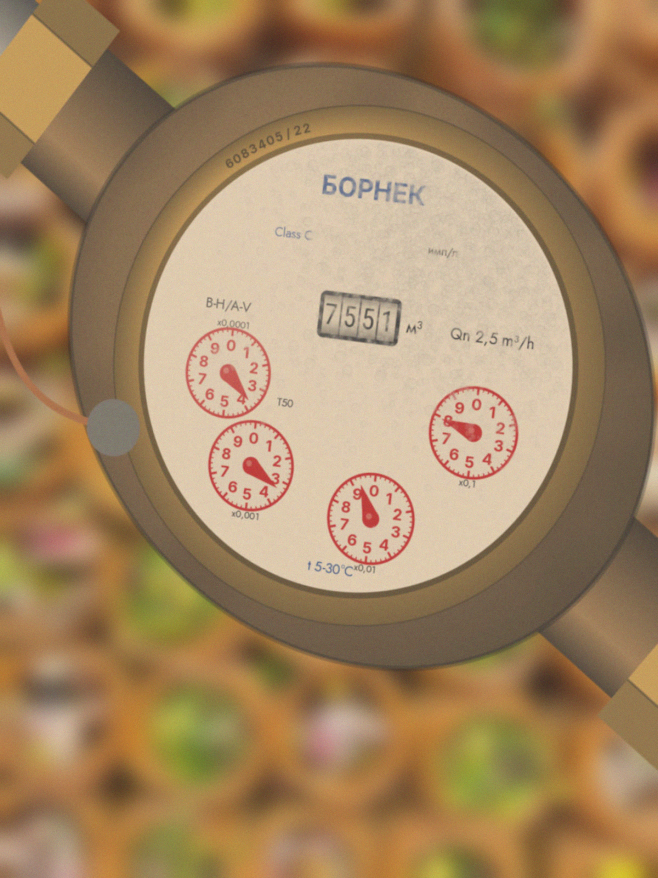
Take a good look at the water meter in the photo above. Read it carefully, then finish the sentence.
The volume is 7551.7933 m³
